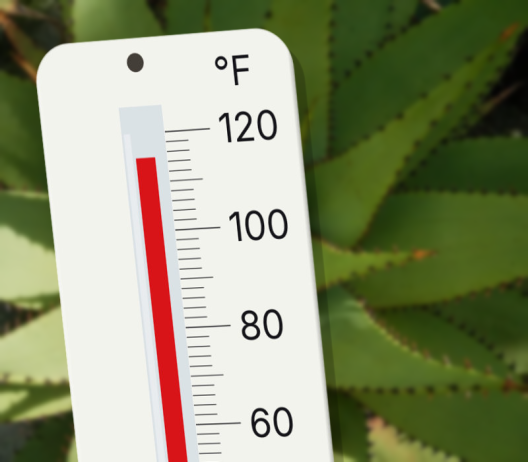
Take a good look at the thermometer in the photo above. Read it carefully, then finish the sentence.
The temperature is 115 °F
